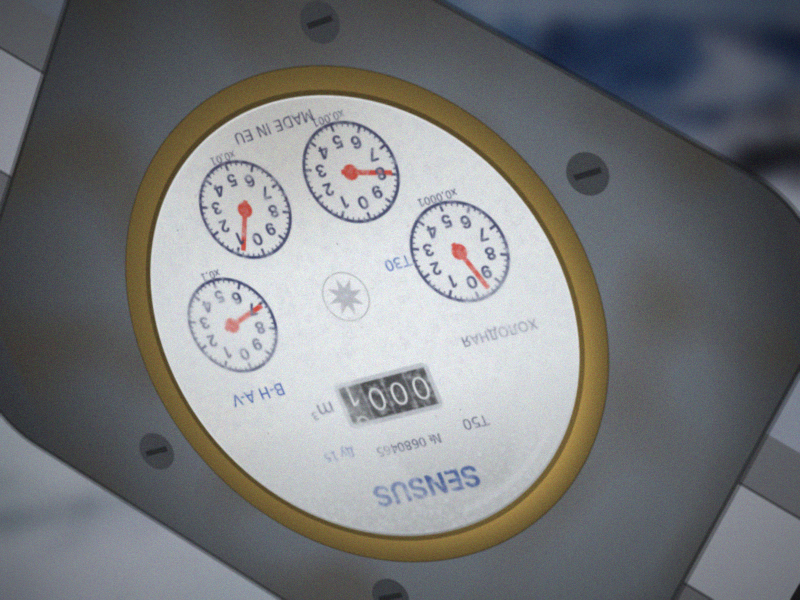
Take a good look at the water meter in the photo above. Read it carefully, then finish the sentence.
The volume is 0.7079 m³
